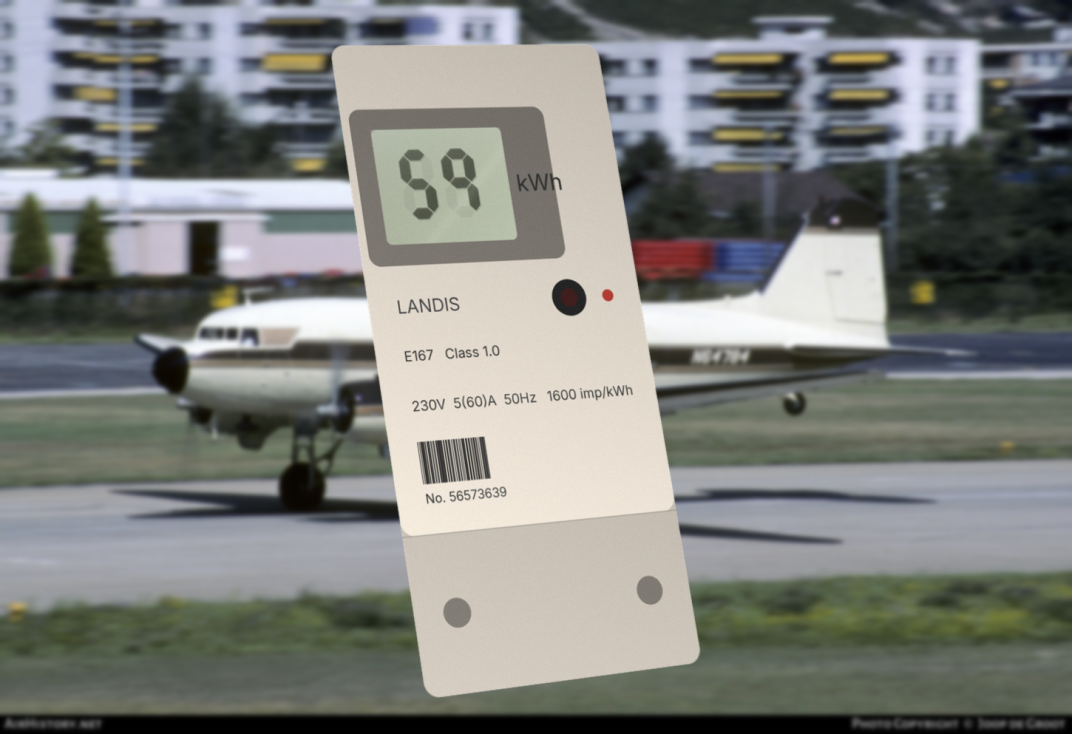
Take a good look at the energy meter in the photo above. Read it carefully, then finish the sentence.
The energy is 59 kWh
